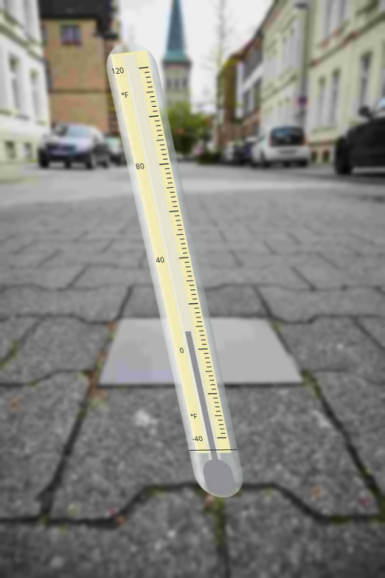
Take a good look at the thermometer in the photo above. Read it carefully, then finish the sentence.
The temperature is 8 °F
